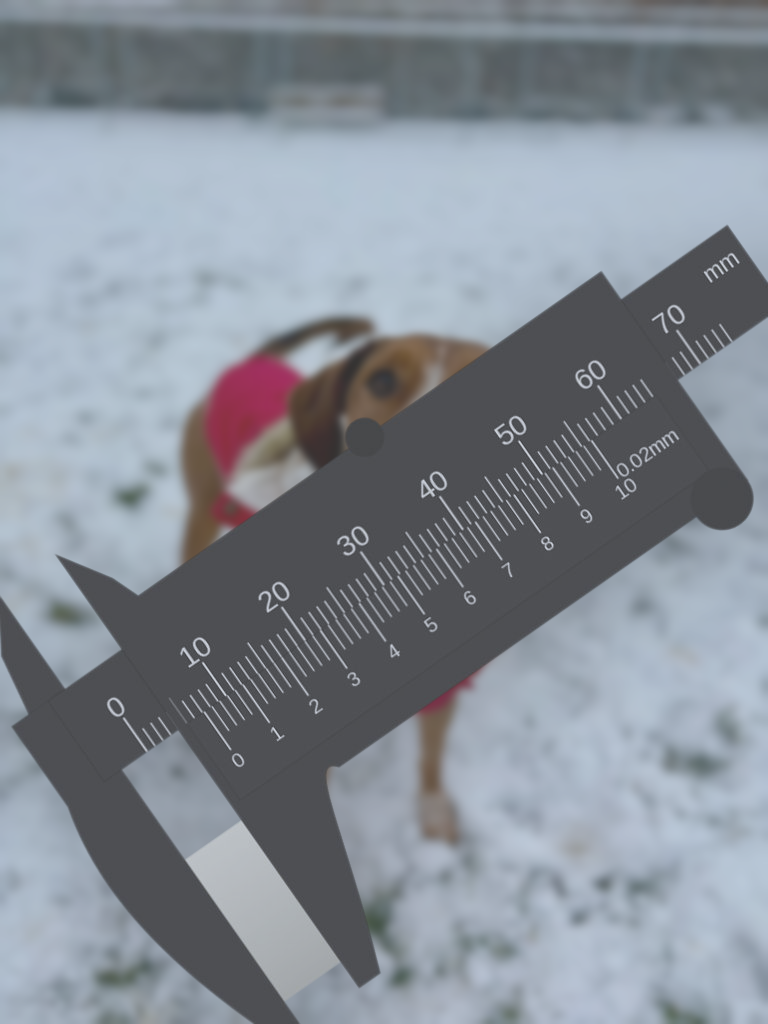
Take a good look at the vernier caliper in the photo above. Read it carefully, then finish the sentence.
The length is 7.2 mm
